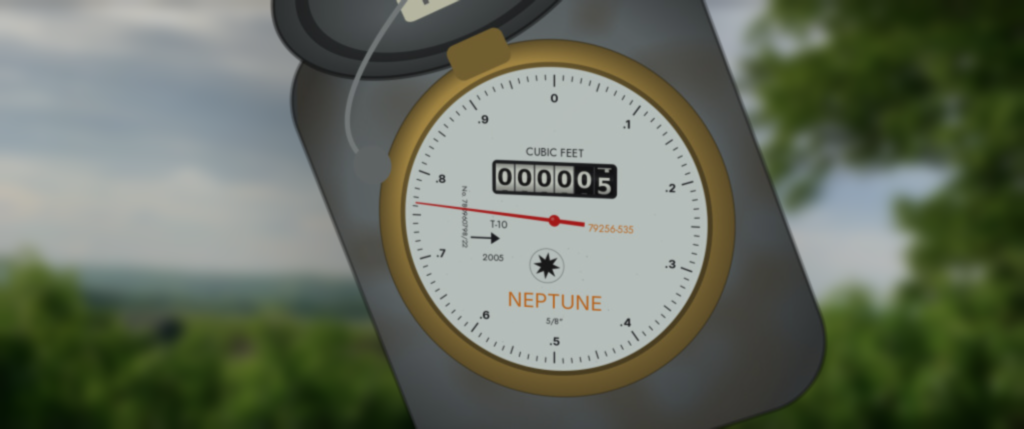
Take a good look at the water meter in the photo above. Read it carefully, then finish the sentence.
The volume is 4.76 ft³
